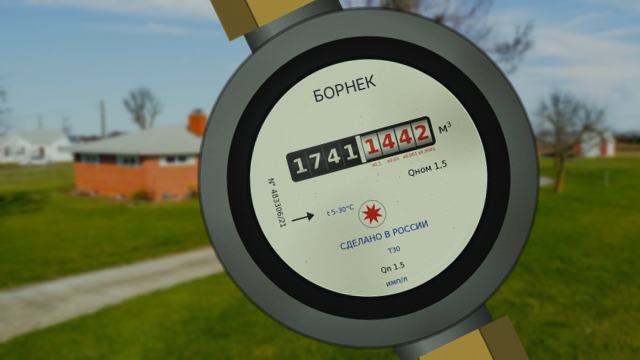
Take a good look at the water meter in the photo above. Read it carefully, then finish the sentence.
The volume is 1741.1442 m³
